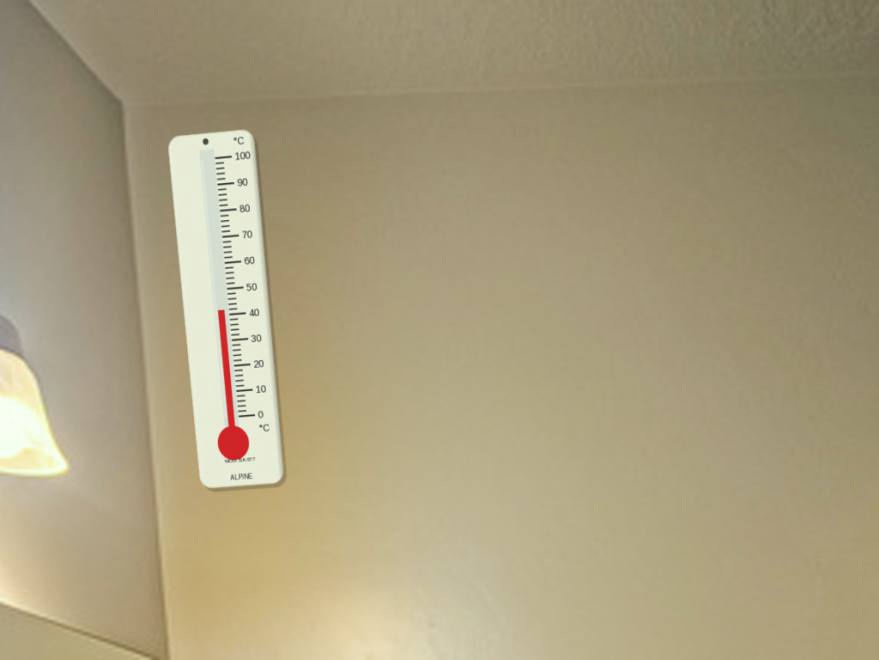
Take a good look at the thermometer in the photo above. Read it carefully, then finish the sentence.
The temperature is 42 °C
